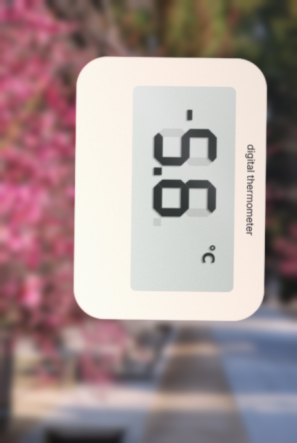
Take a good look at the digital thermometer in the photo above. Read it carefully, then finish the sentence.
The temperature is -5.6 °C
